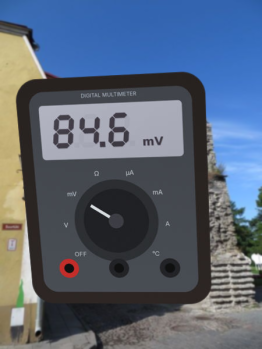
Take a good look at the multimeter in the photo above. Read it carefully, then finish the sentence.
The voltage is 84.6 mV
